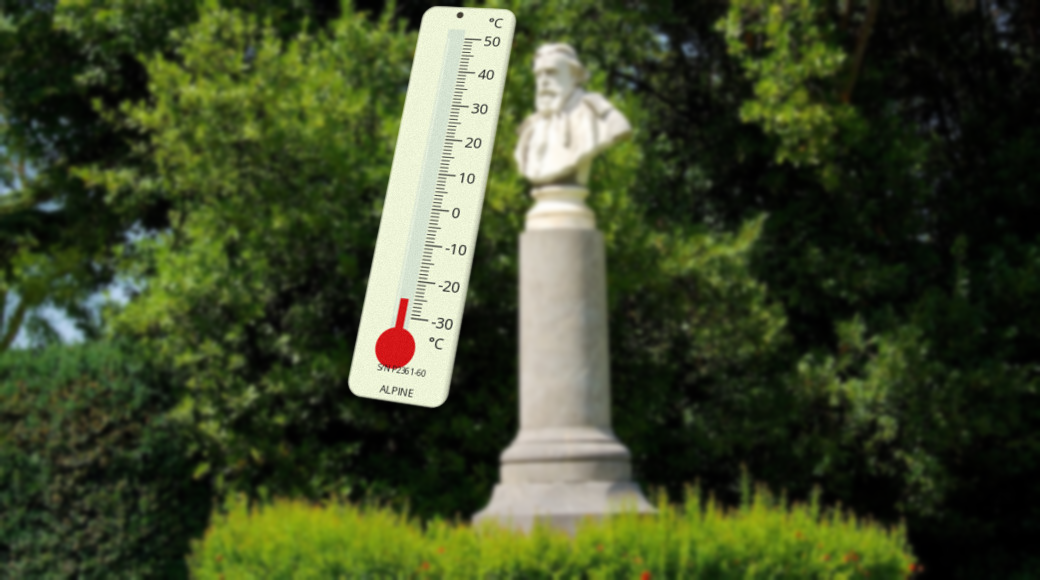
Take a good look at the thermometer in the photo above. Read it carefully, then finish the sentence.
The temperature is -25 °C
